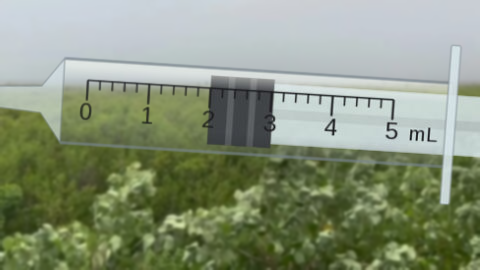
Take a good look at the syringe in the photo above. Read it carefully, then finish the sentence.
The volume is 2 mL
